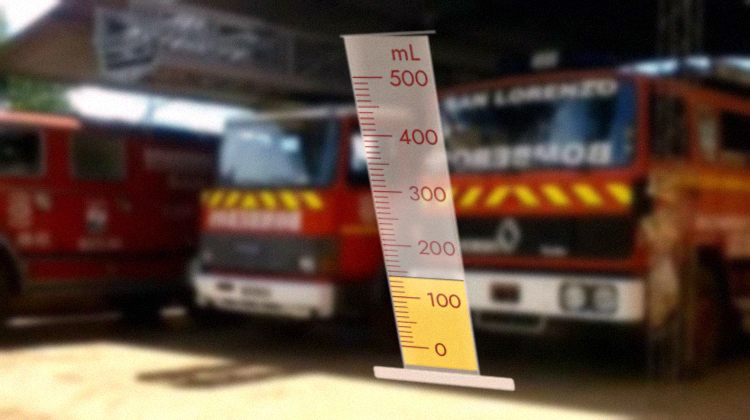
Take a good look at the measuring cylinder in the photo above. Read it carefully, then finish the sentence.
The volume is 140 mL
